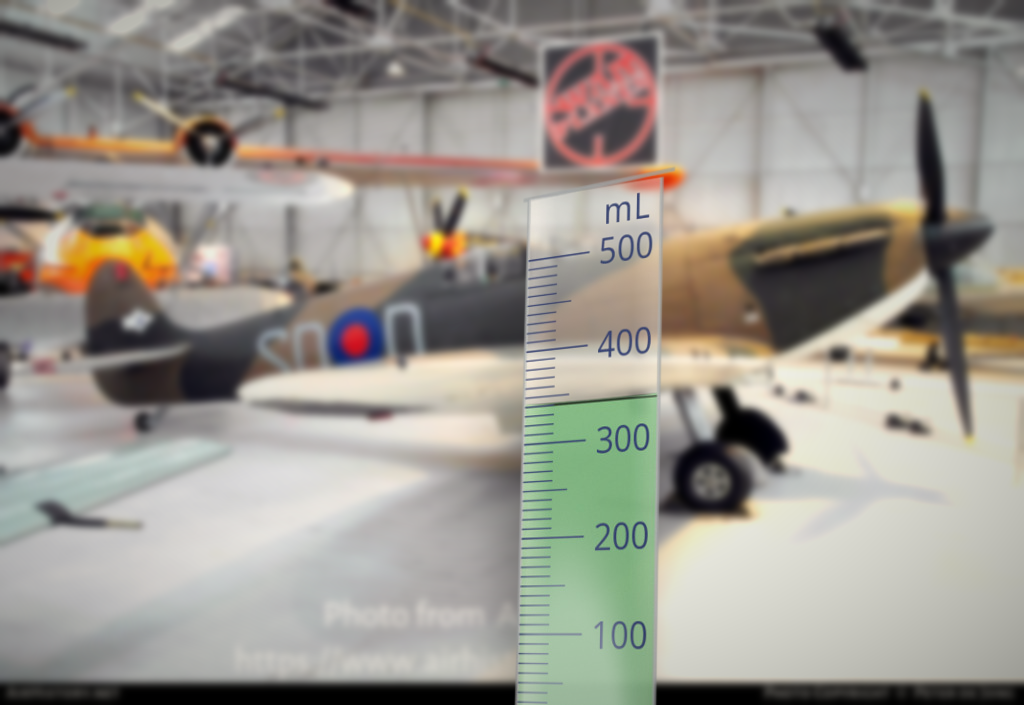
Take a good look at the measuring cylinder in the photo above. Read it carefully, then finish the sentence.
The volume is 340 mL
